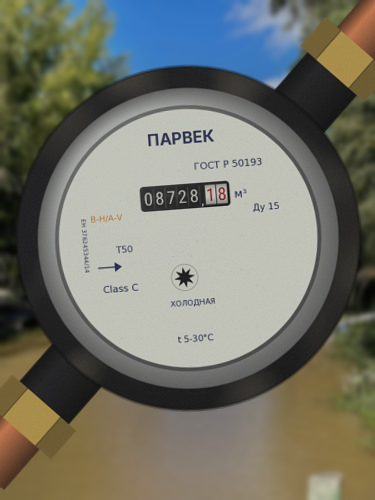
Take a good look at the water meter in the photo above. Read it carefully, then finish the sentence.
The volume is 8728.18 m³
